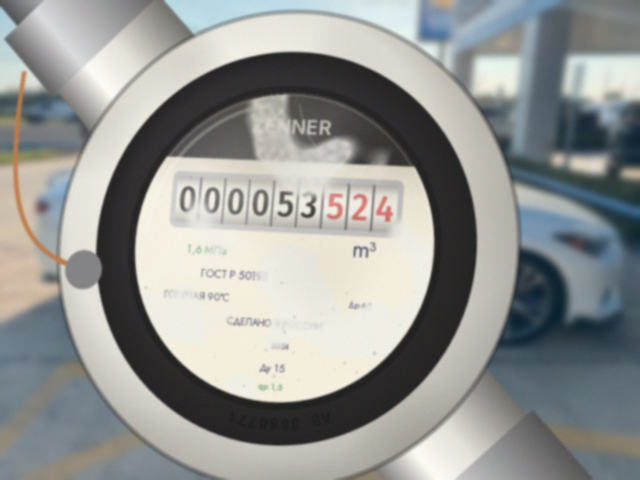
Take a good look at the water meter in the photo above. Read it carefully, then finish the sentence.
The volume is 53.524 m³
